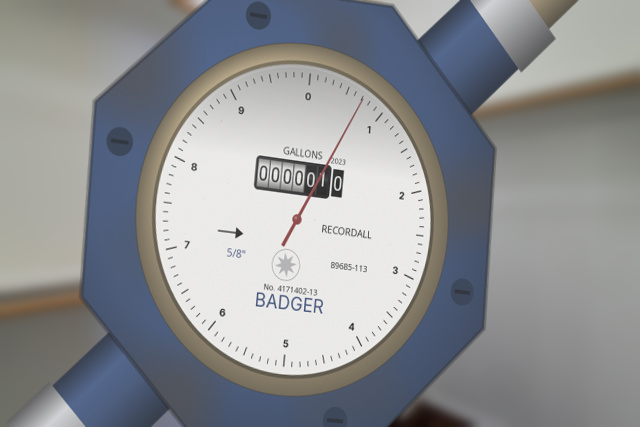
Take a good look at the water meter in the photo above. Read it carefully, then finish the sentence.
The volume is 10.7 gal
